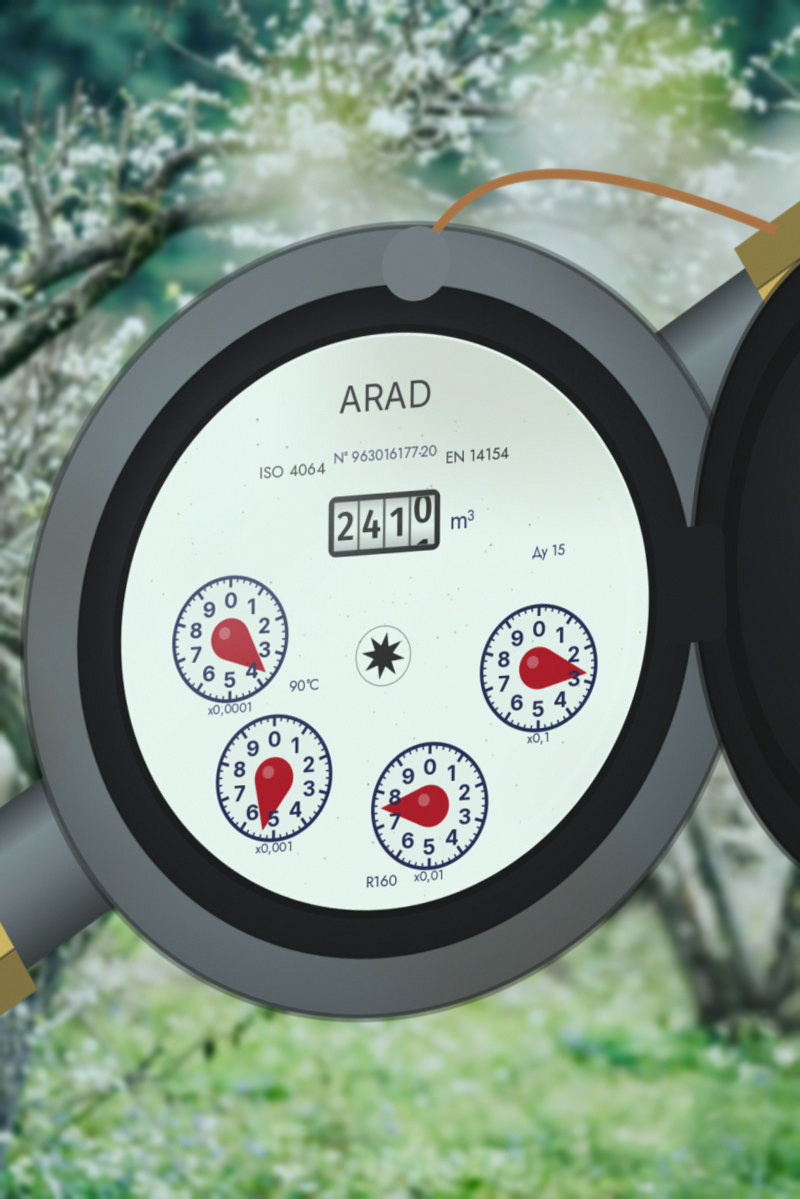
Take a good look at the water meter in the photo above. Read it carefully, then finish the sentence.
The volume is 2410.2753 m³
